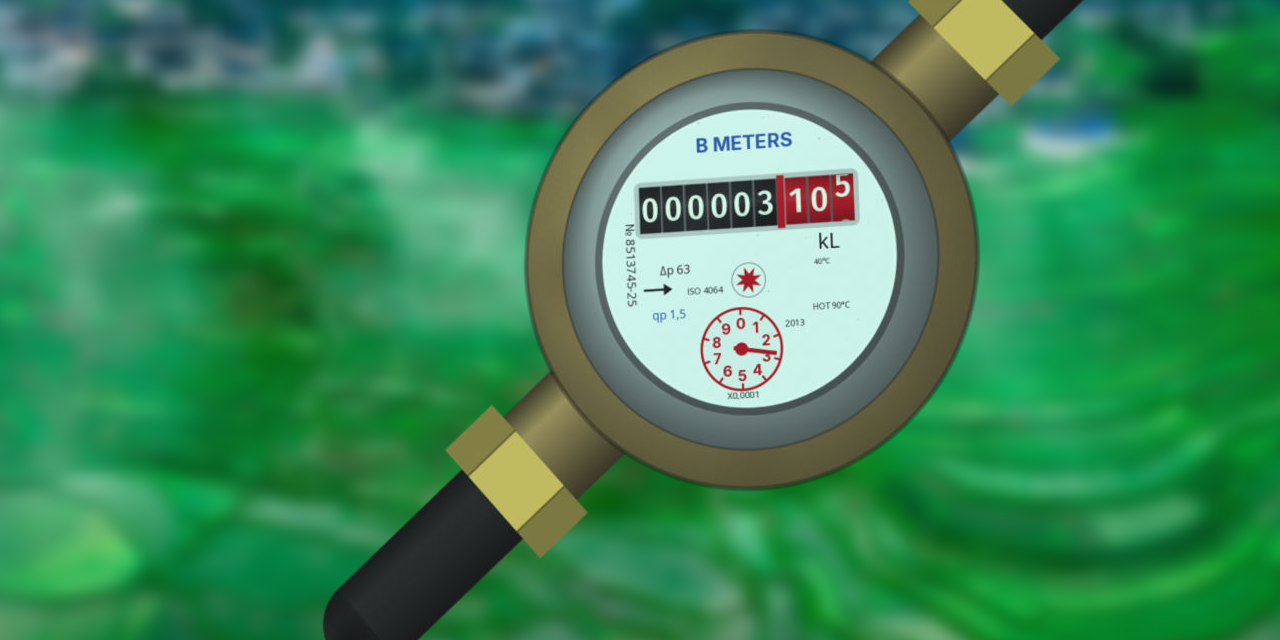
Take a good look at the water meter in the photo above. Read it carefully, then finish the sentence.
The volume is 3.1052 kL
